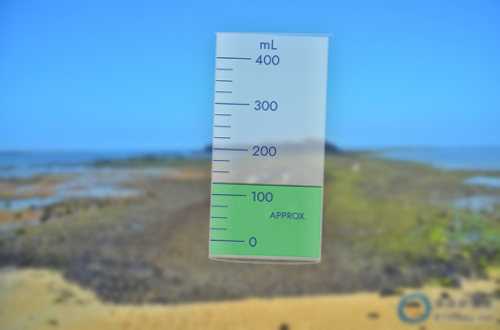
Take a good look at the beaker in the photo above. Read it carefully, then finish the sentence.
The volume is 125 mL
